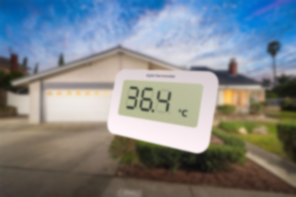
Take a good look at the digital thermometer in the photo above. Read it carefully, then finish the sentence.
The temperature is 36.4 °C
